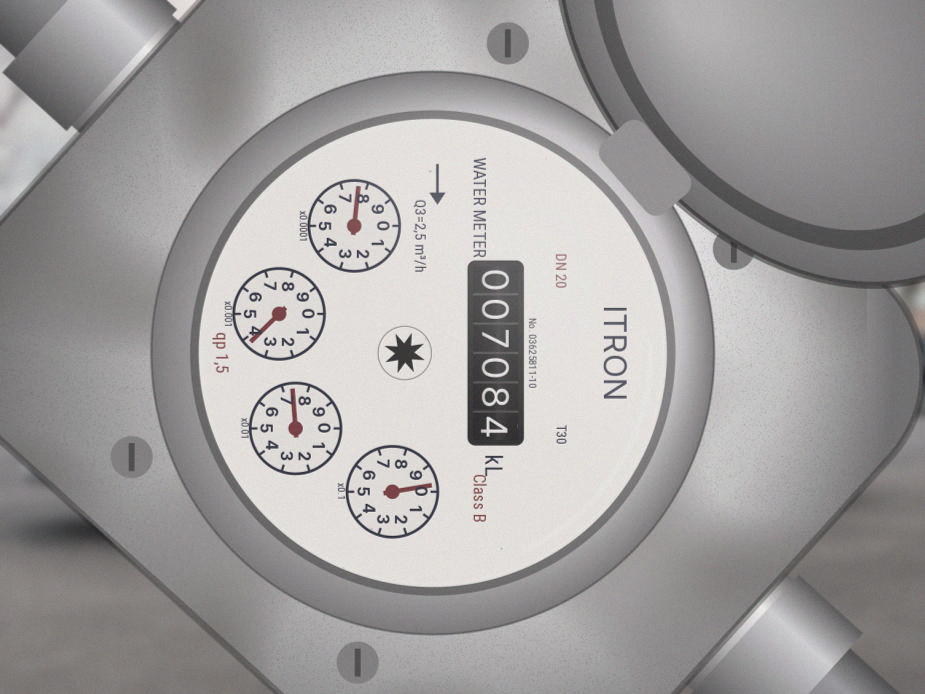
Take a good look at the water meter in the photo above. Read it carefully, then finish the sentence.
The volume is 7083.9737 kL
